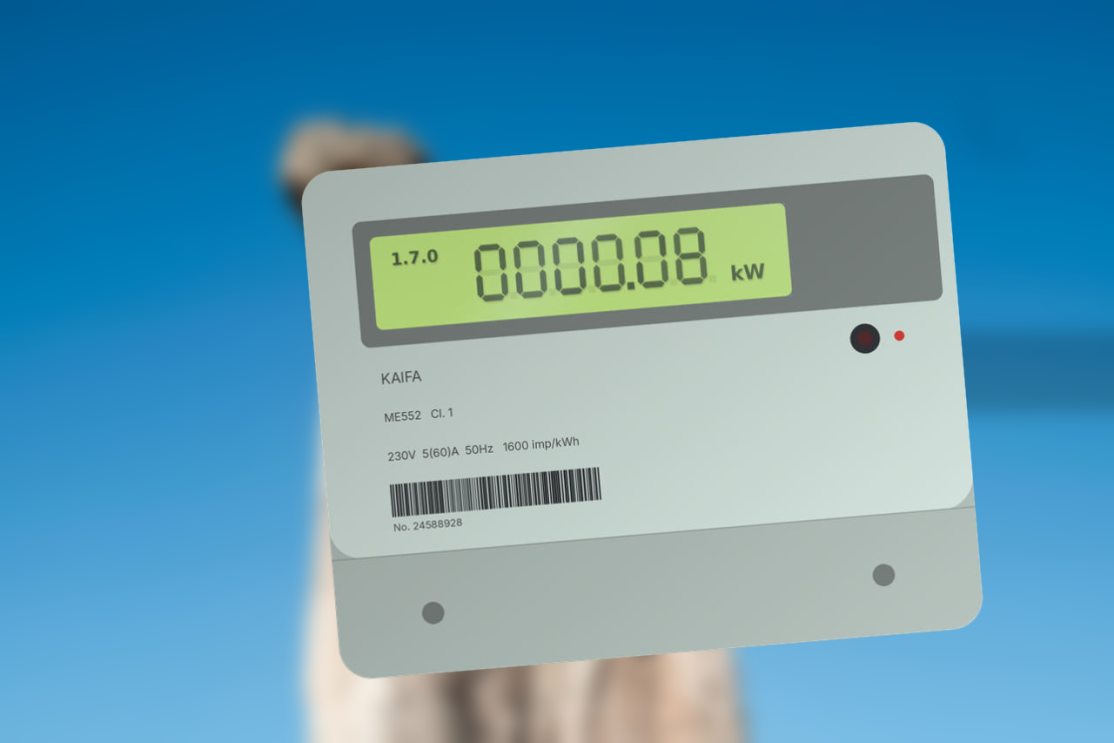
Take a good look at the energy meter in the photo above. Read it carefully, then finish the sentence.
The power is 0.08 kW
